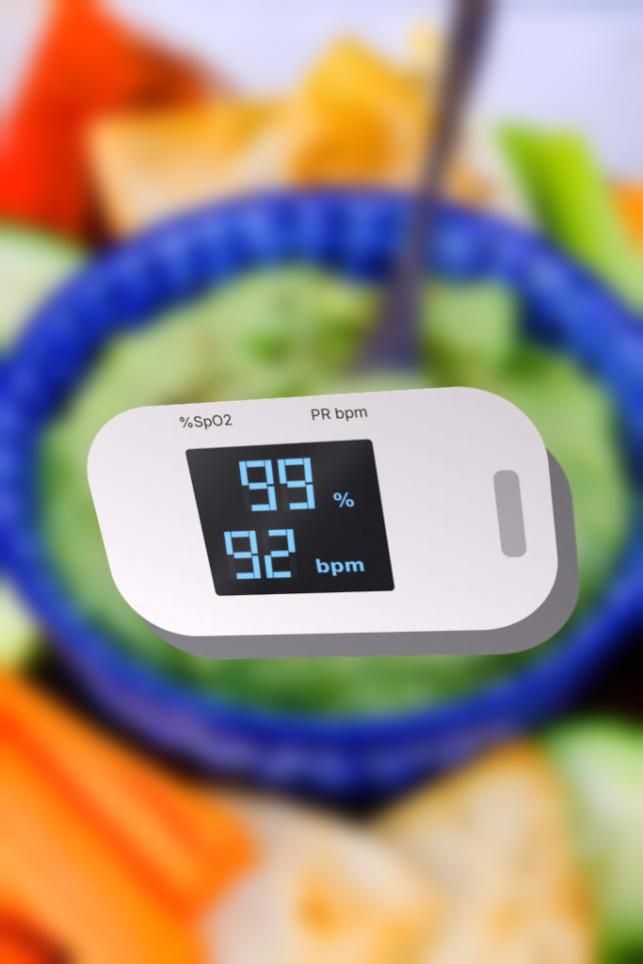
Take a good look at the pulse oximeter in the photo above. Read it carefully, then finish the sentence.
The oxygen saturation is 99 %
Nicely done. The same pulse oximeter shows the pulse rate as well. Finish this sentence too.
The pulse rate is 92 bpm
